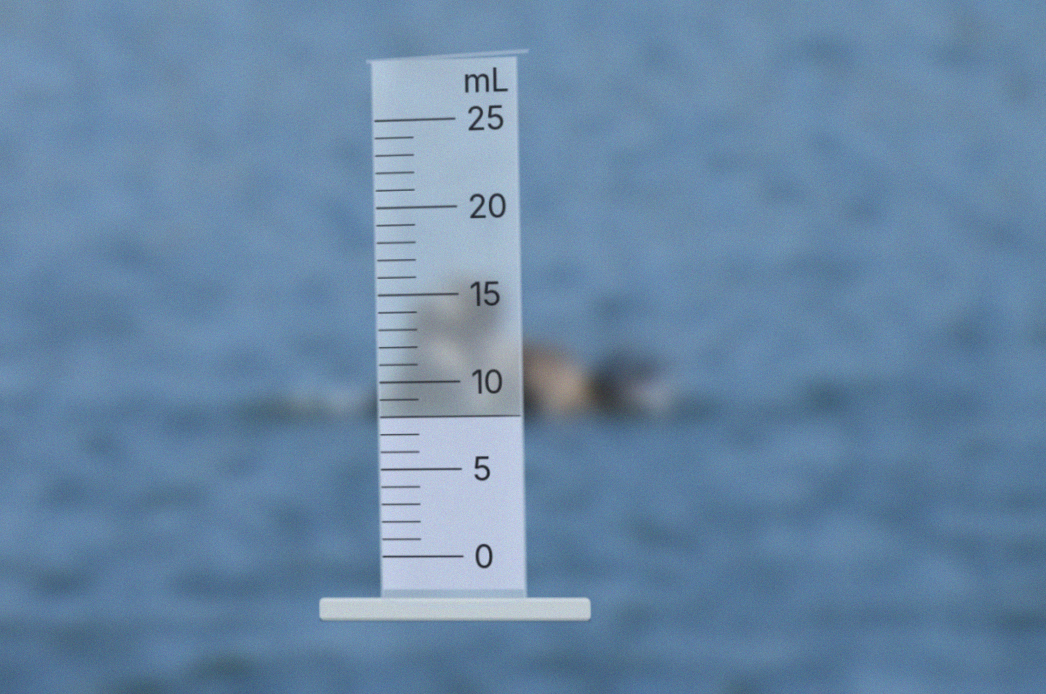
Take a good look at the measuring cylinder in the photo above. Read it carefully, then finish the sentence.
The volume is 8 mL
